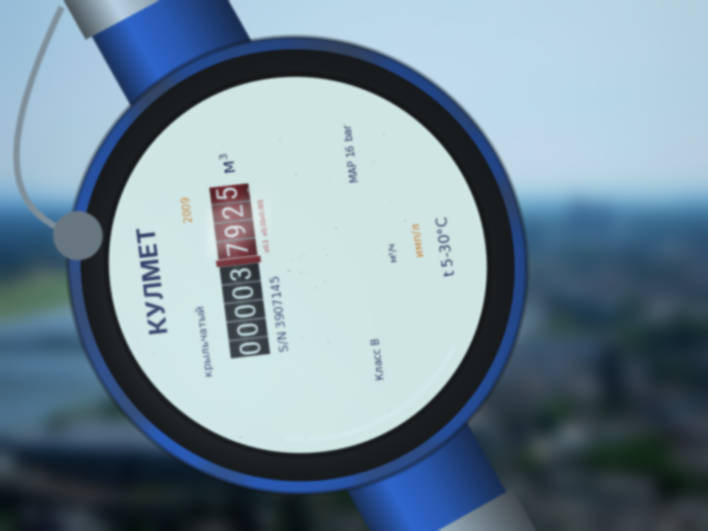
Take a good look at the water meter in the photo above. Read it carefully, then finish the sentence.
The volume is 3.7925 m³
